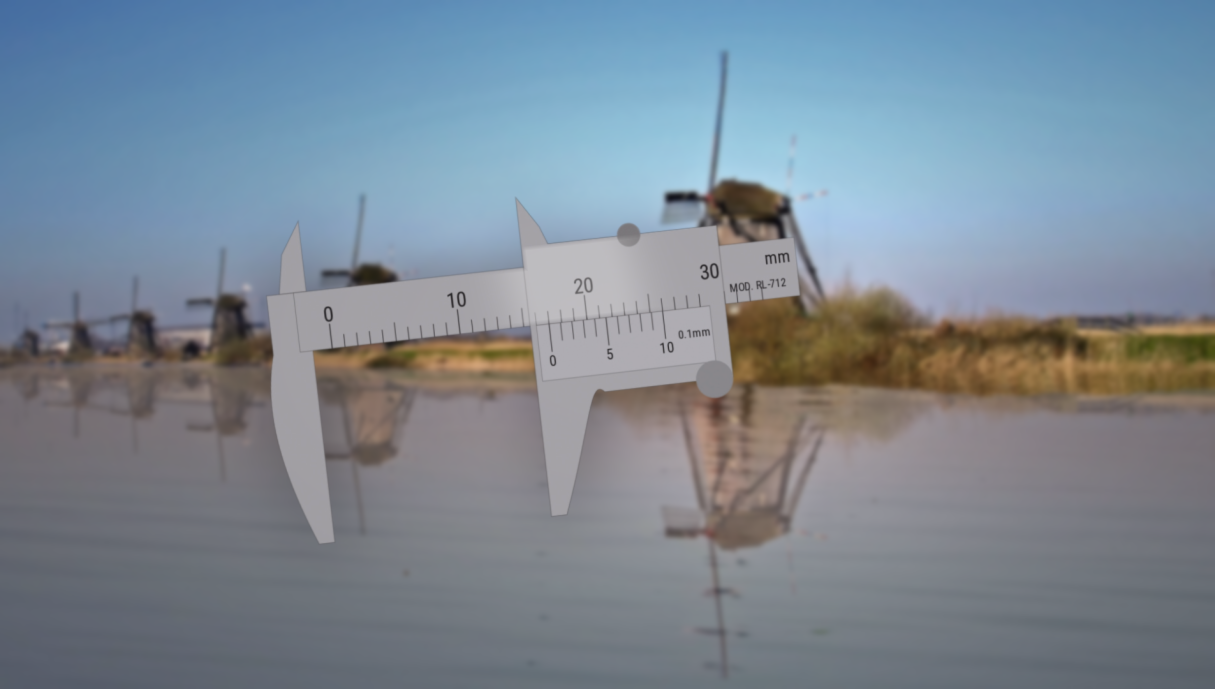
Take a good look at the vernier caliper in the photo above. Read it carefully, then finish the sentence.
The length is 17.0 mm
